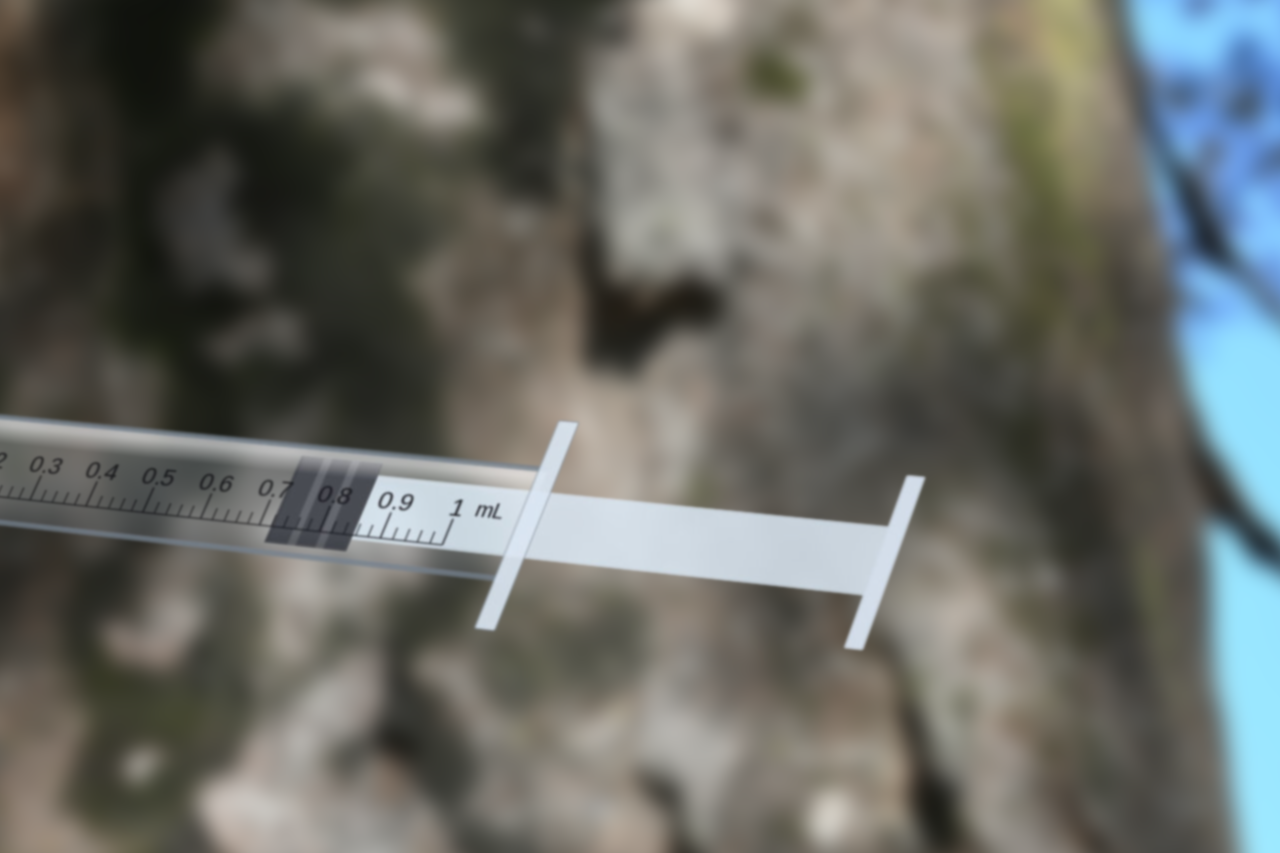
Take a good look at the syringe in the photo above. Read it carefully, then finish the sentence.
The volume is 0.72 mL
